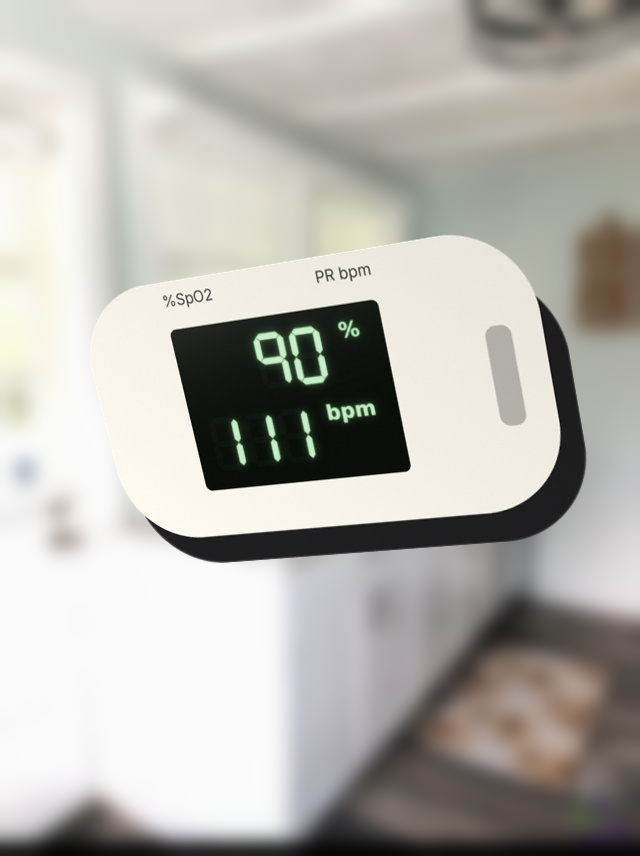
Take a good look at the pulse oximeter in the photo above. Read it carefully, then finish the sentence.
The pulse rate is 111 bpm
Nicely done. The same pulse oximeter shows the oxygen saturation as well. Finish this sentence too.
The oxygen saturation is 90 %
